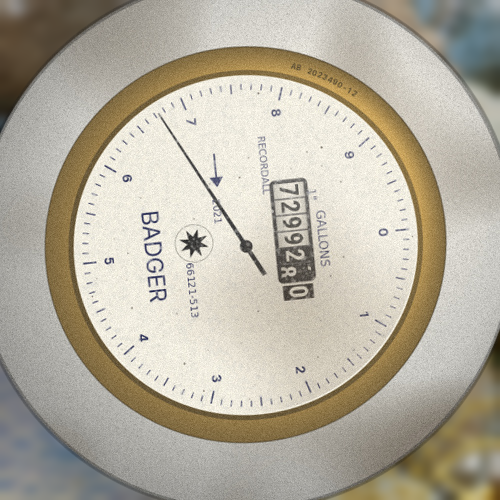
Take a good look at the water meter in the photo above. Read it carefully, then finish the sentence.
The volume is 7299276.7 gal
